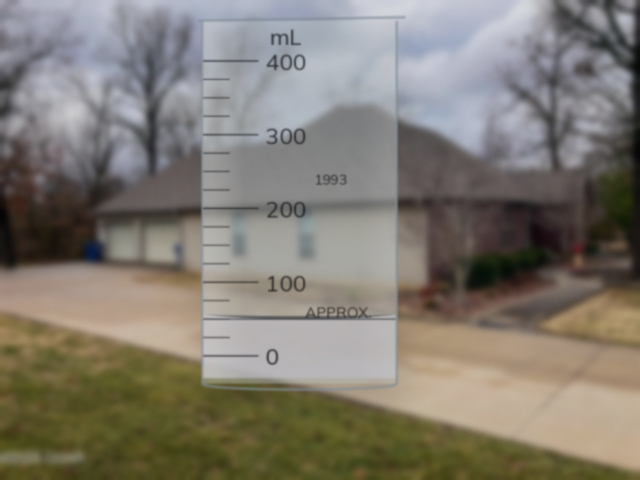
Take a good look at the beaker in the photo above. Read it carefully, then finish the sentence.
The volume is 50 mL
